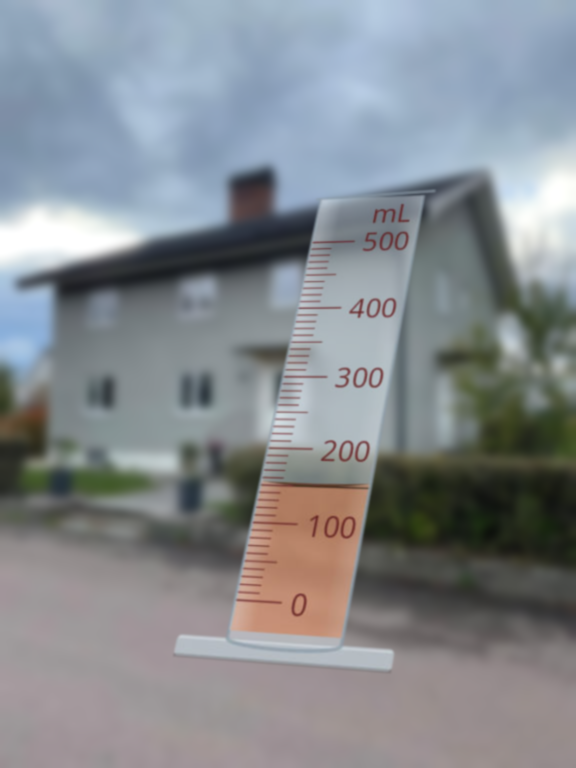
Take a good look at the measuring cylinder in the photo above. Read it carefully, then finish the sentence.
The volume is 150 mL
